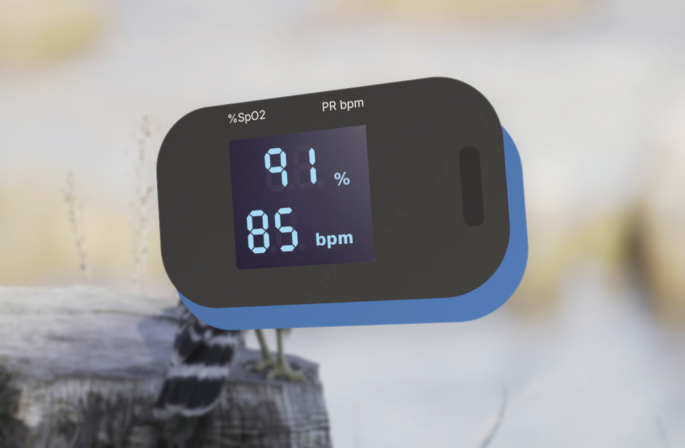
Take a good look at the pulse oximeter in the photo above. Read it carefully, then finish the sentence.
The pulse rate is 85 bpm
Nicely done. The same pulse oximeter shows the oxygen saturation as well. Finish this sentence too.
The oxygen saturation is 91 %
